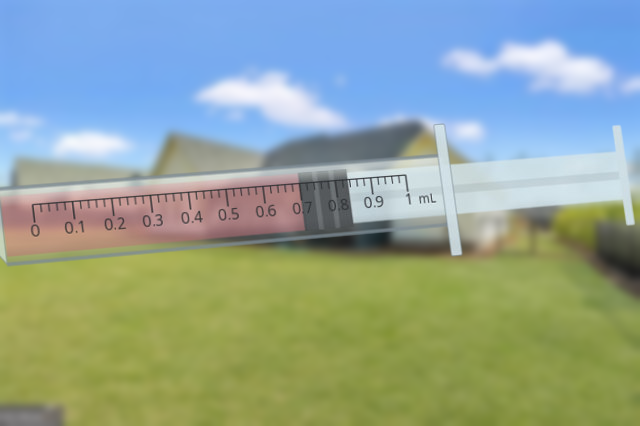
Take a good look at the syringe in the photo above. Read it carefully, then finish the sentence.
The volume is 0.7 mL
